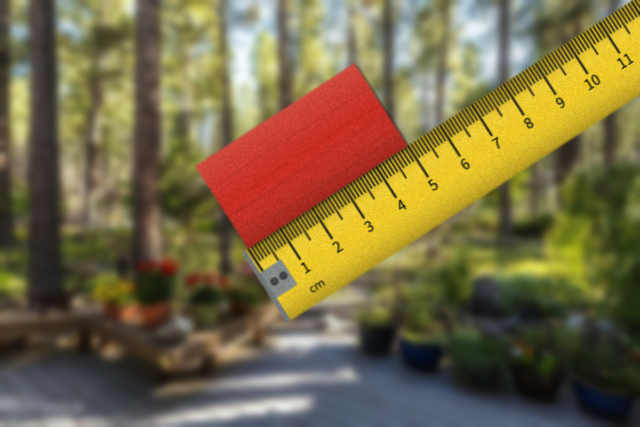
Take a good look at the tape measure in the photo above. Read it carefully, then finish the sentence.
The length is 5 cm
